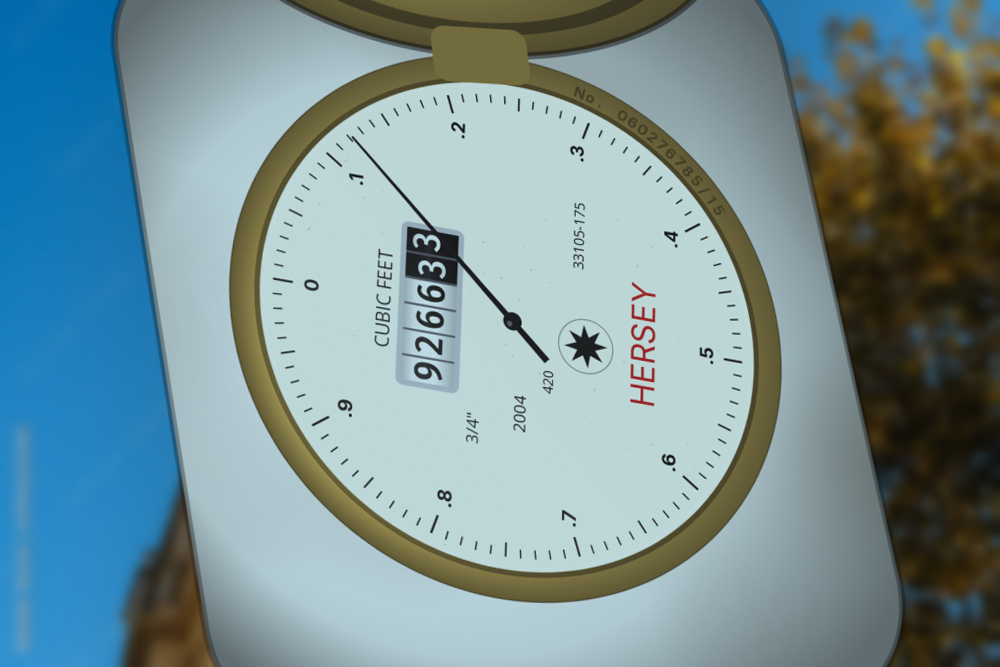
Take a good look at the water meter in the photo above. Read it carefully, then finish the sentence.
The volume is 926633.12 ft³
